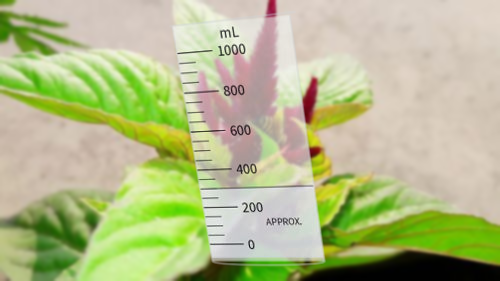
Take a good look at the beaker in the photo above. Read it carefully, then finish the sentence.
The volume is 300 mL
